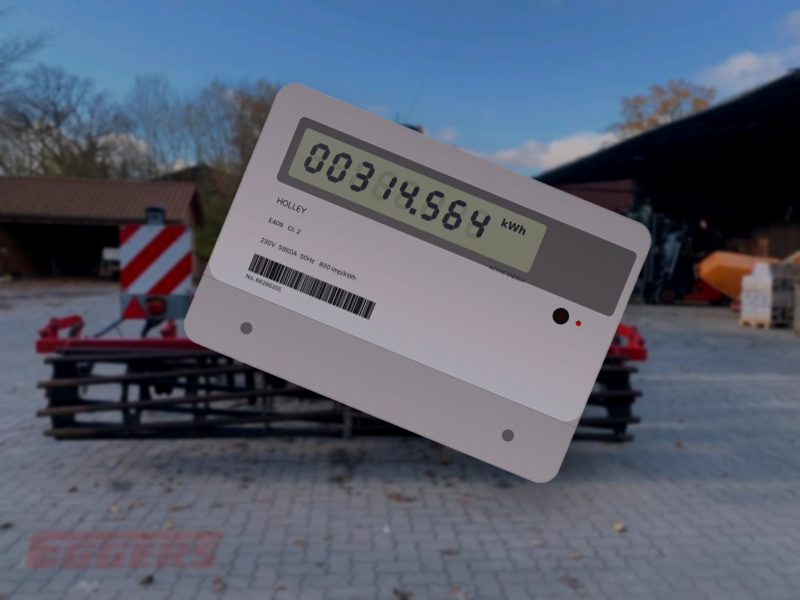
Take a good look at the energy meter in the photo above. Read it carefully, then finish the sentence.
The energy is 314.564 kWh
